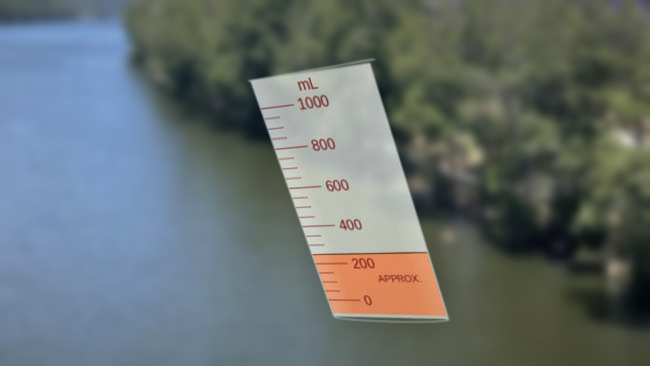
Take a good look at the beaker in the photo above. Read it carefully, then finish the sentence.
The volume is 250 mL
